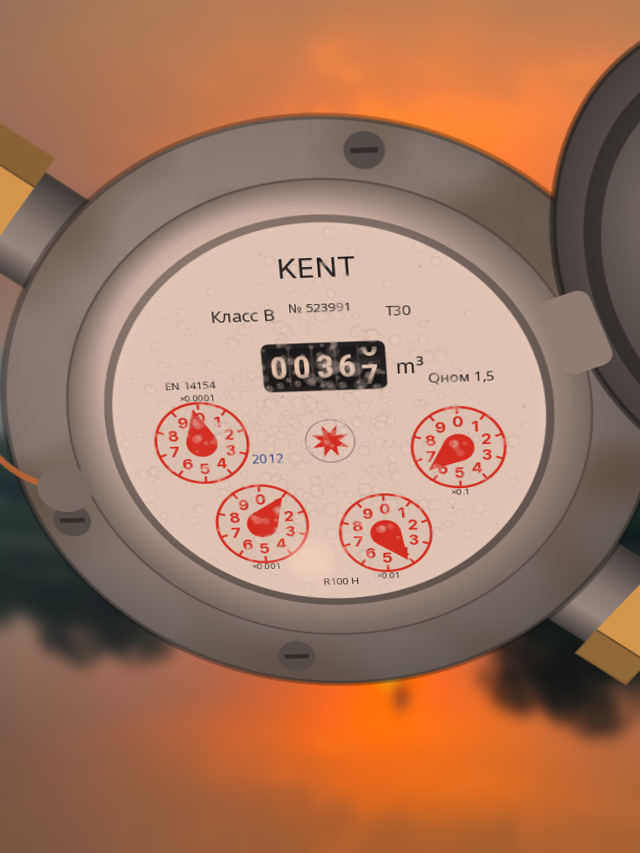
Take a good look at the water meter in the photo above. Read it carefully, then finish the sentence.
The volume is 366.6409 m³
